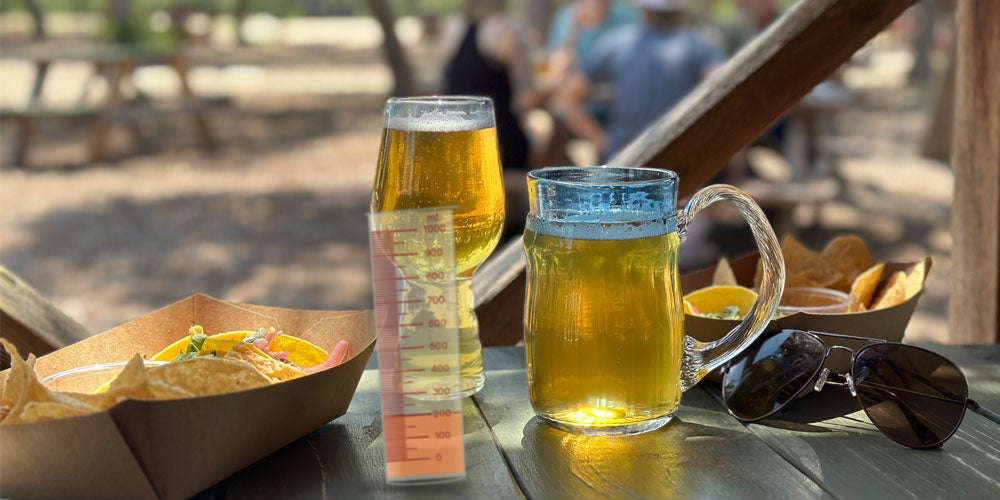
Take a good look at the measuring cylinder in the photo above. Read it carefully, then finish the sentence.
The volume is 200 mL
